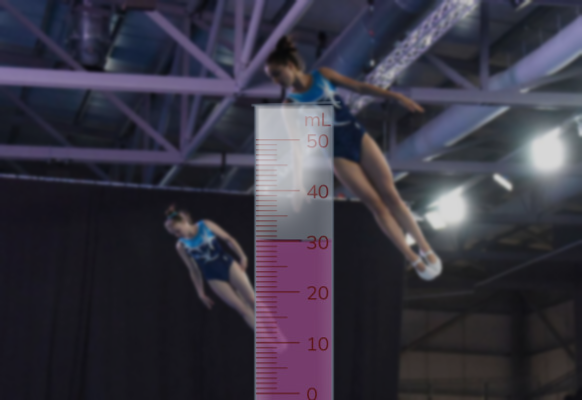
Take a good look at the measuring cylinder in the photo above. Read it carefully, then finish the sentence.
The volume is 30 mL
